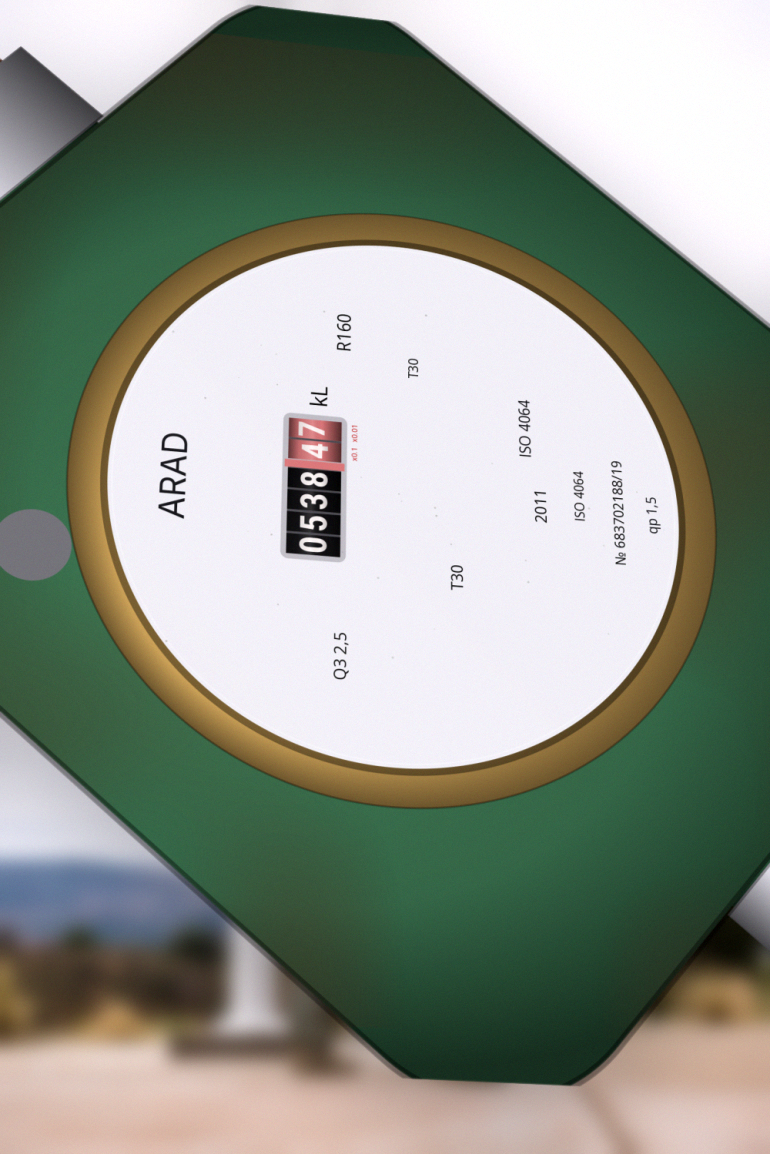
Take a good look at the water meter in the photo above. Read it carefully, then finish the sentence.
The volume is 538.47 kL
